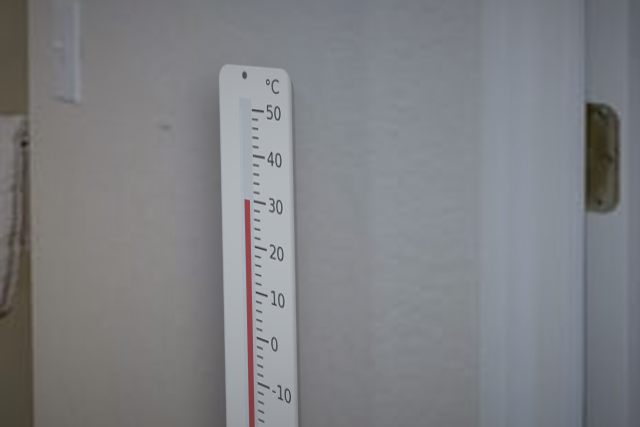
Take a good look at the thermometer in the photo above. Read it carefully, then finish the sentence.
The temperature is 30 °C
